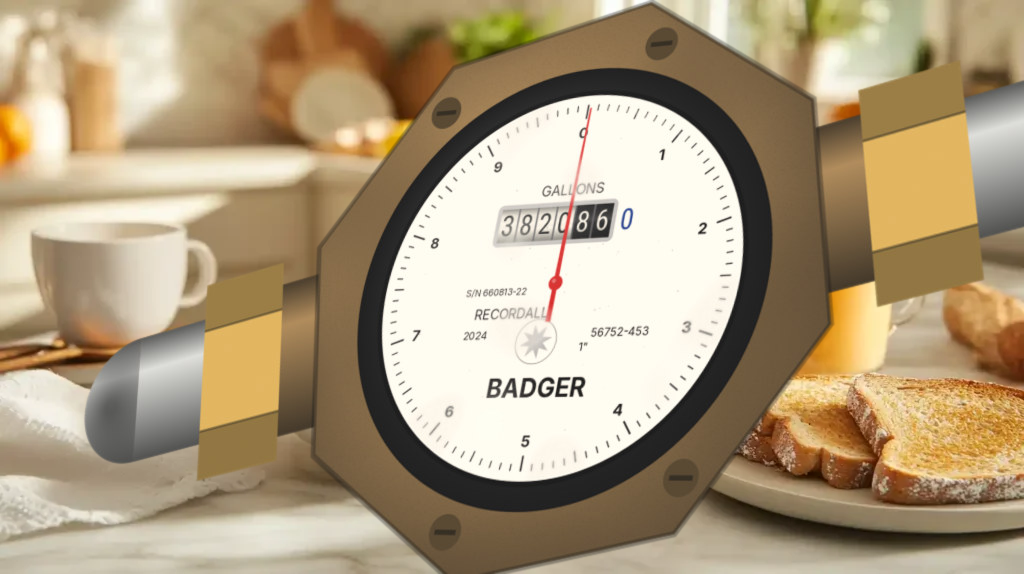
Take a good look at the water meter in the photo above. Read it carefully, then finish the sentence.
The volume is 3820860.0 gal
